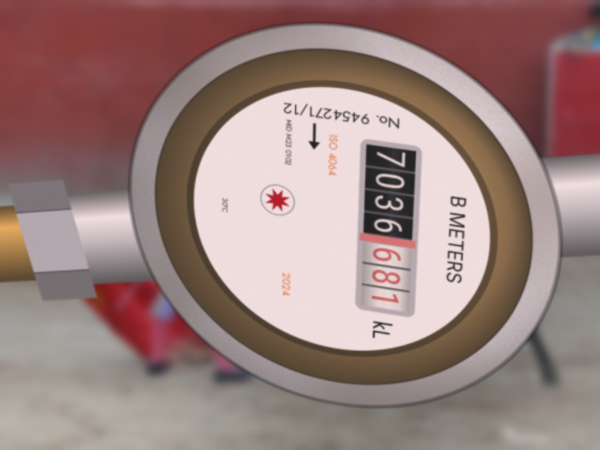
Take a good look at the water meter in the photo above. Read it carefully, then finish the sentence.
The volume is 7036.681 kL
